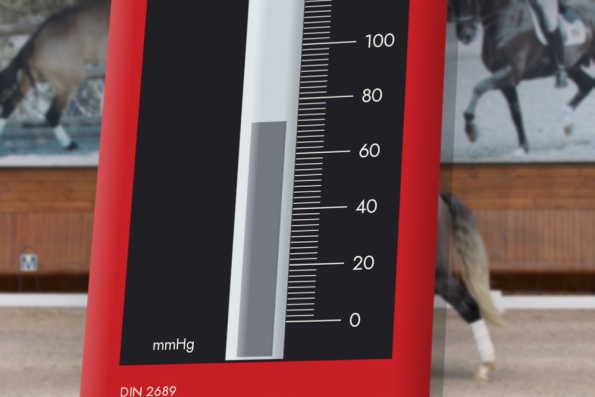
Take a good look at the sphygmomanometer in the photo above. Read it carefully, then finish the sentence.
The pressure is 72 mmHg
